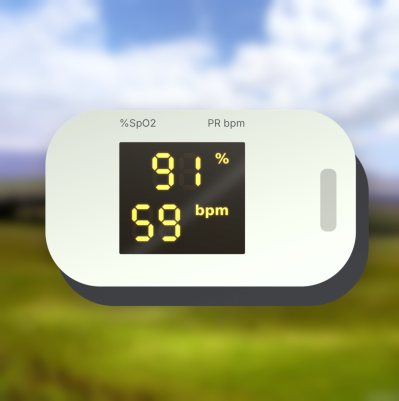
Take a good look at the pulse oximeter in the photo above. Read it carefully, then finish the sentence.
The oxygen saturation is 91 %
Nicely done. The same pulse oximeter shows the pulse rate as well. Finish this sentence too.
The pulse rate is 59 bpm
